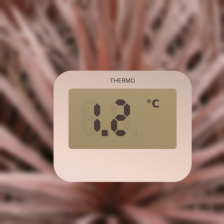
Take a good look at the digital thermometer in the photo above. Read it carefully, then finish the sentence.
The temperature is 1.2 °C
